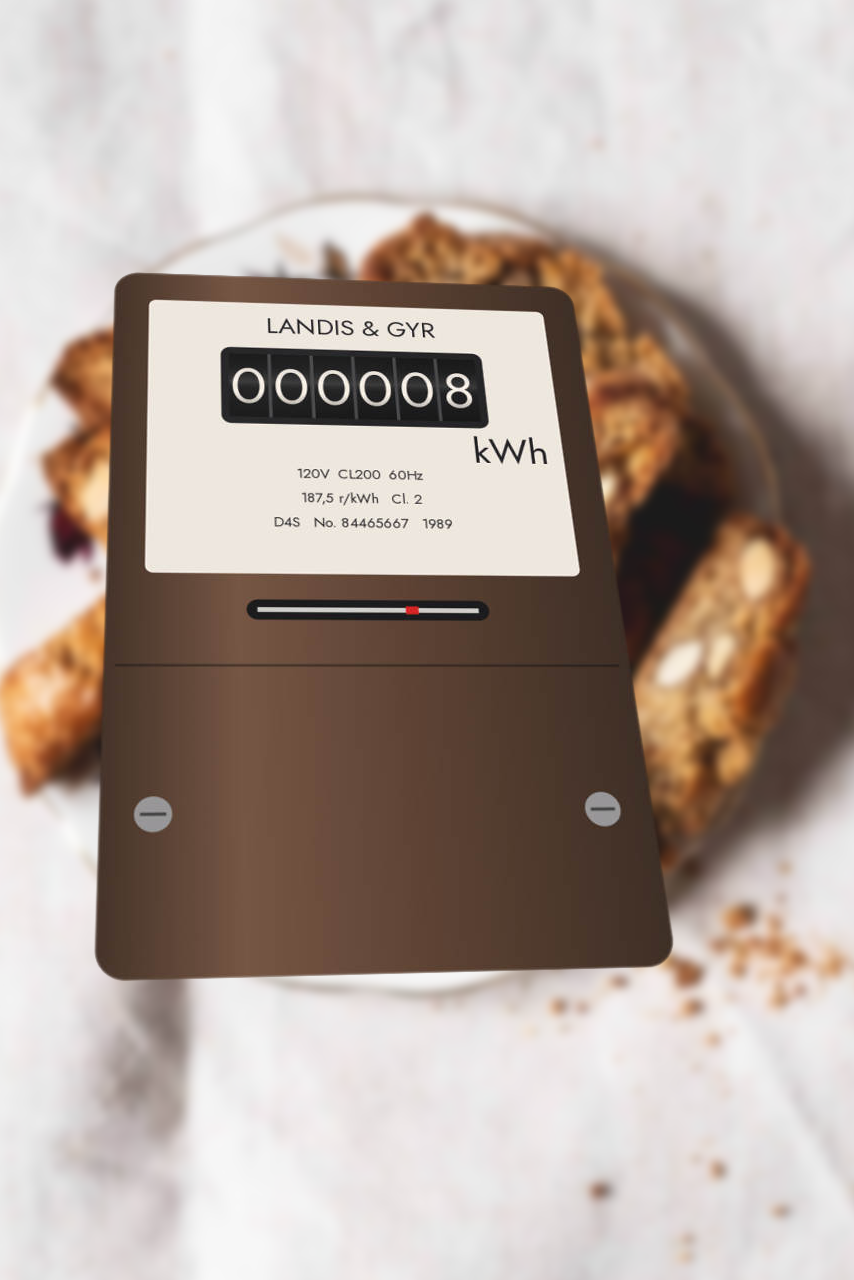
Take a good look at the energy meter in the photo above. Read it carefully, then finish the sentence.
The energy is 8 kWh
